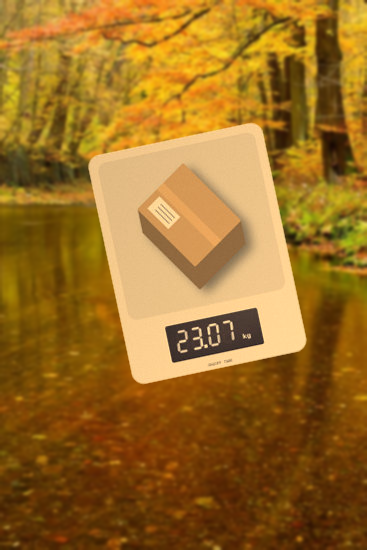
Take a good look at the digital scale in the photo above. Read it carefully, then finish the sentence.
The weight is 23.07 kg
